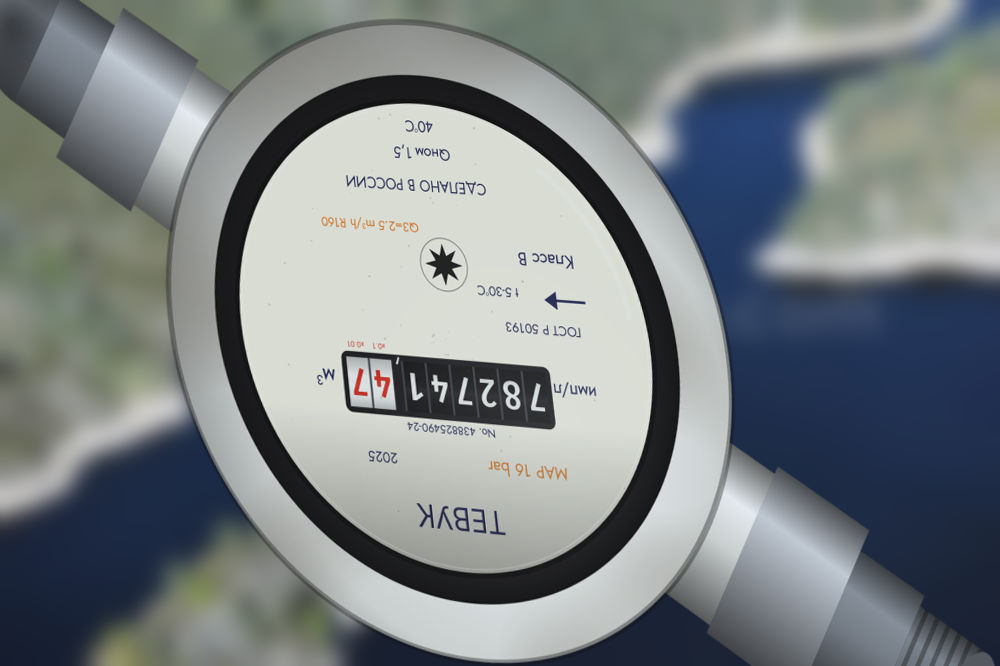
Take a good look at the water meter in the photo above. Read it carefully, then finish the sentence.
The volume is 782741.47 m³
